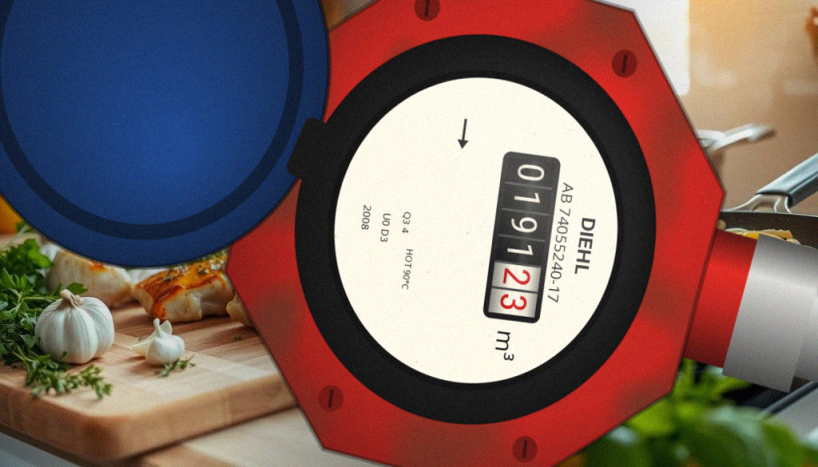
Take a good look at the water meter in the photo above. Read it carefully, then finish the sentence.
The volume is 191.23 m³
